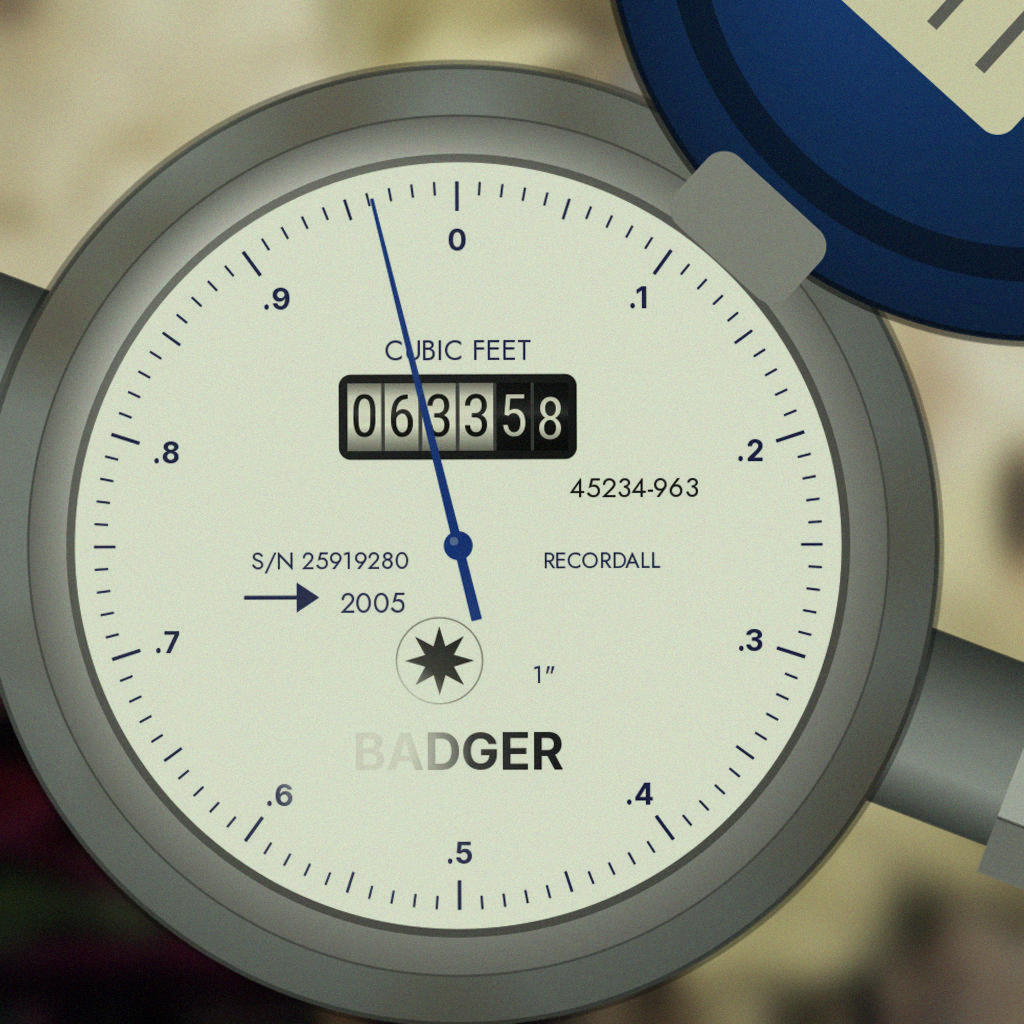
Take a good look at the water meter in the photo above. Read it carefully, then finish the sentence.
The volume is 63357.96 ft³
